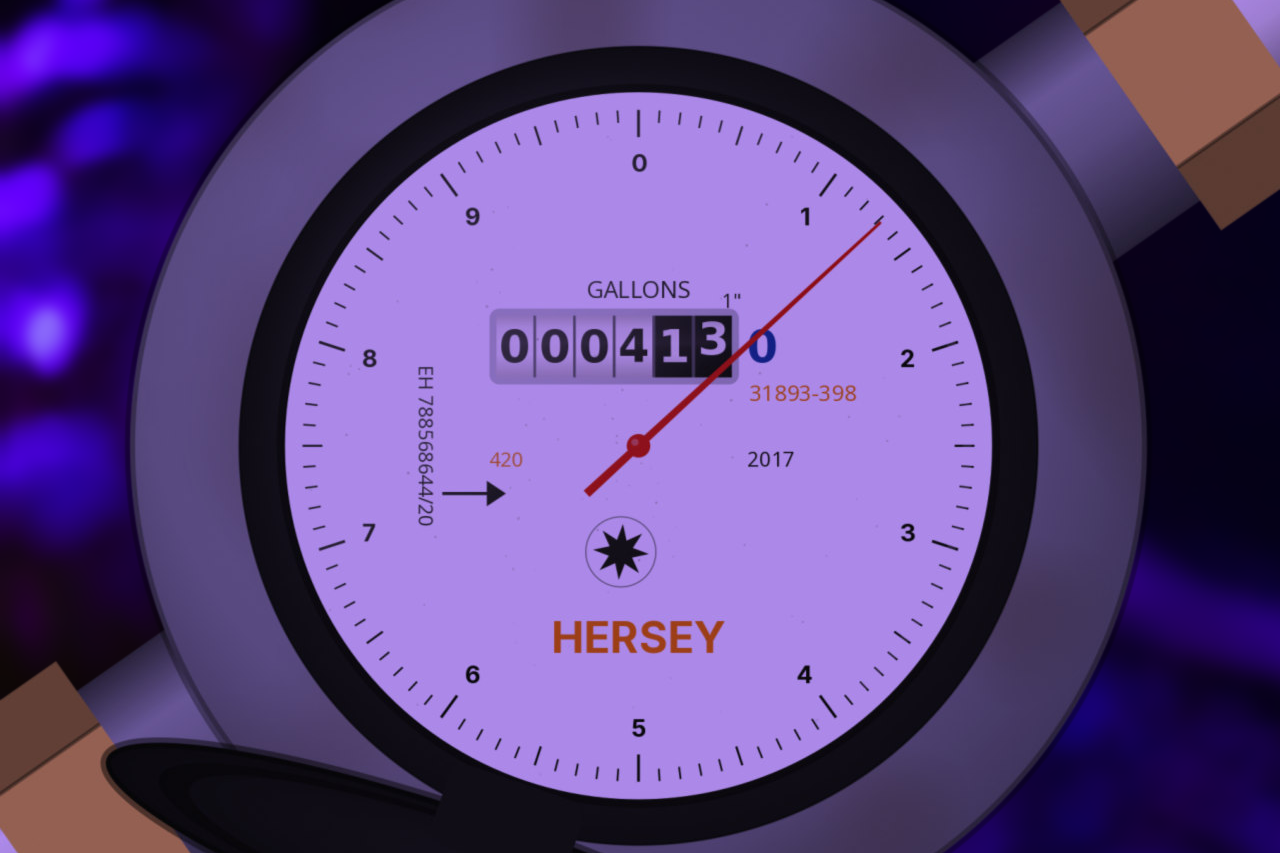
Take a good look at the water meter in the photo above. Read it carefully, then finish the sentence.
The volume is 4131.3 gal
